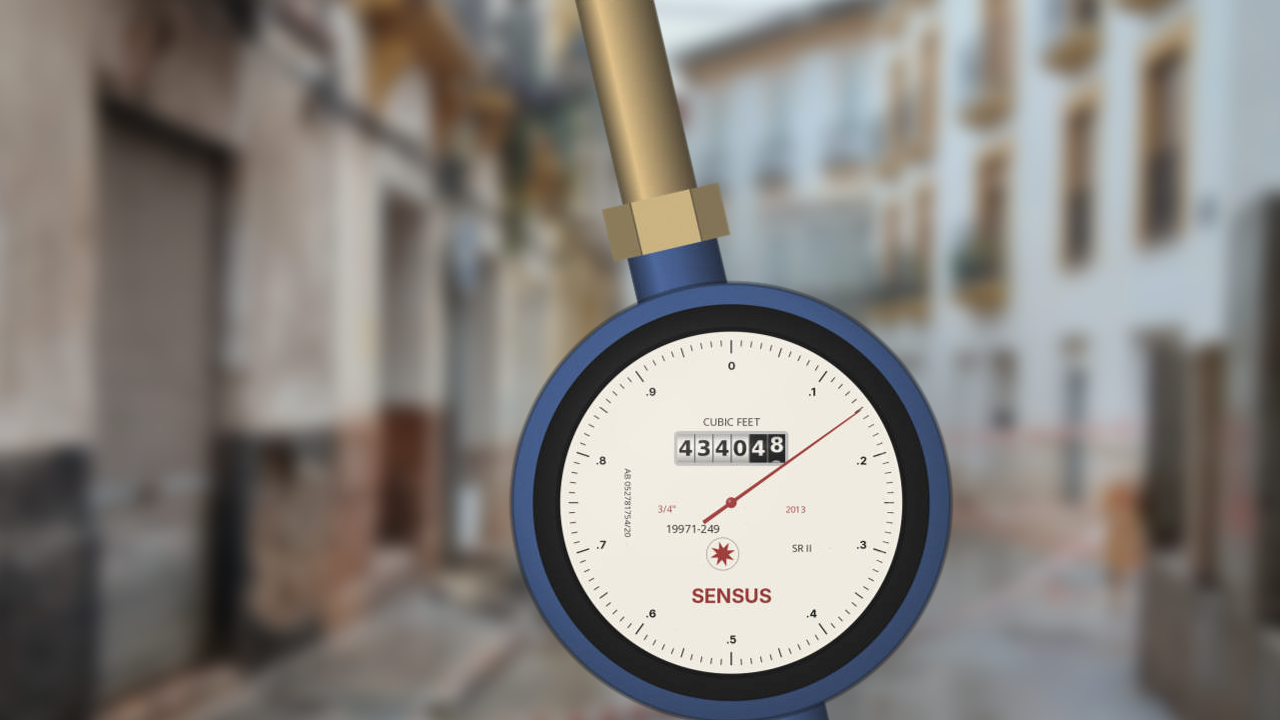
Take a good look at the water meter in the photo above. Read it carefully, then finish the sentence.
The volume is 434048.15 ft³
